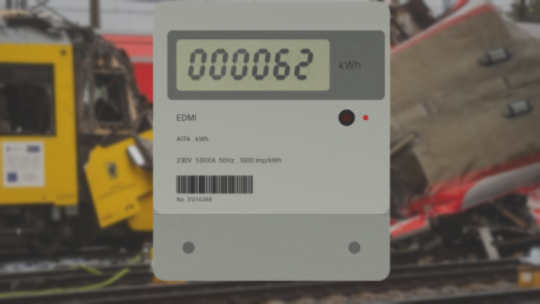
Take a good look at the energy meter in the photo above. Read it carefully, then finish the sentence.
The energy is 62 kWh
